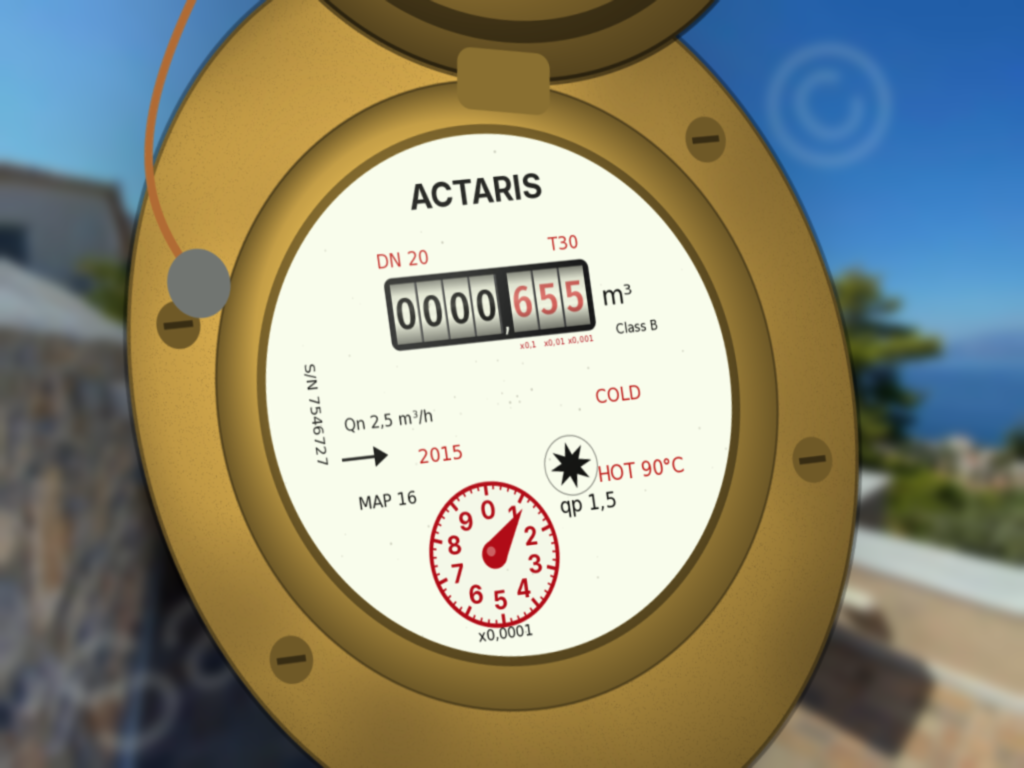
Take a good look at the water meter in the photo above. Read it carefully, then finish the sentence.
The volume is 0.6551 m³
